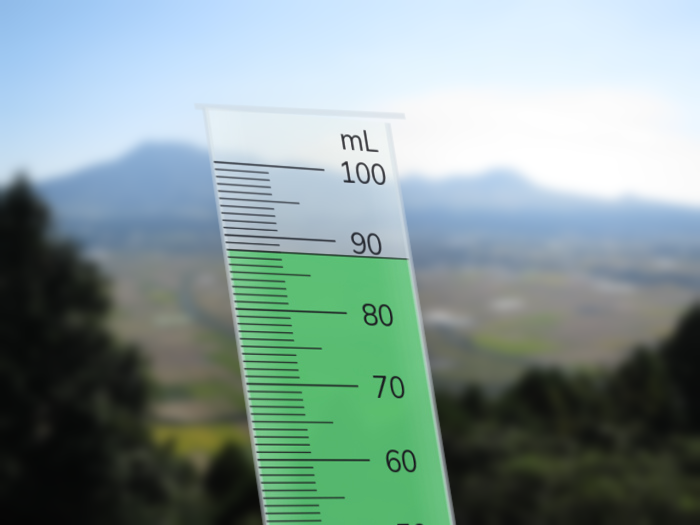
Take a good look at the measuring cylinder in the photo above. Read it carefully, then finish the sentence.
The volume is 88 mL
